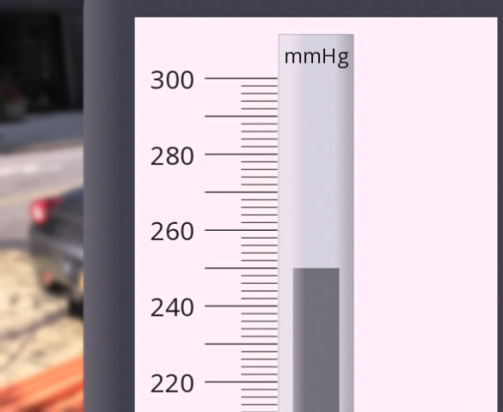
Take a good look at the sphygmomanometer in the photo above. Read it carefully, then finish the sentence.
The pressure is 250 mmHg
